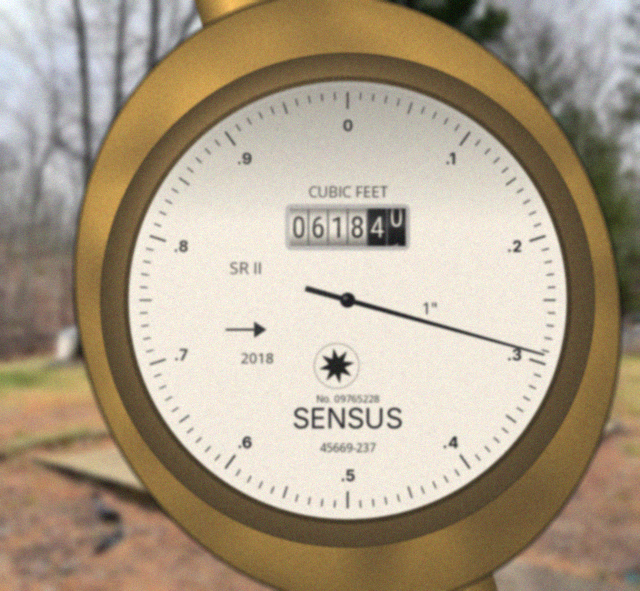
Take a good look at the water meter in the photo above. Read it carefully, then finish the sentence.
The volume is 61840.29 ft³
